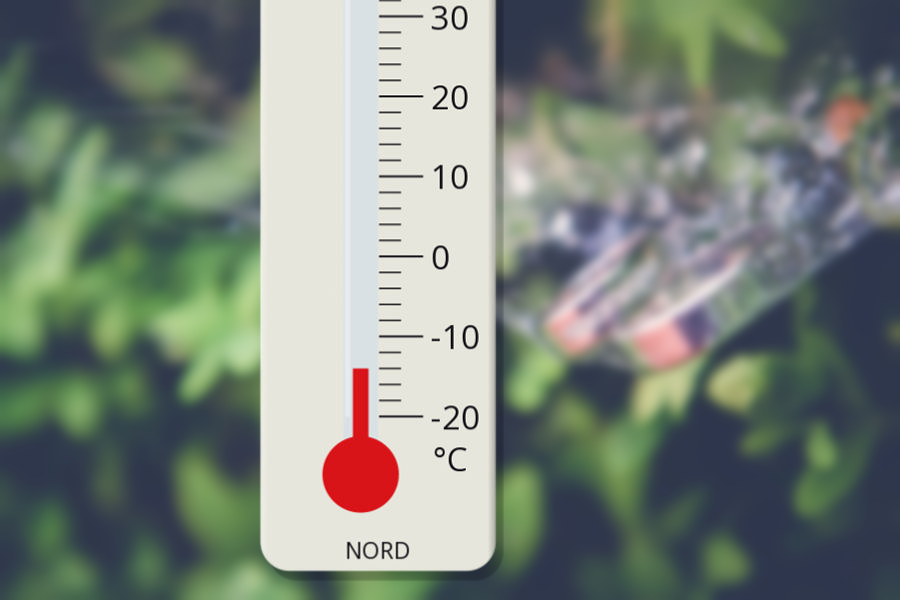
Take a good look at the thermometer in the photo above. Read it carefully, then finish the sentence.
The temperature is -14 °C
